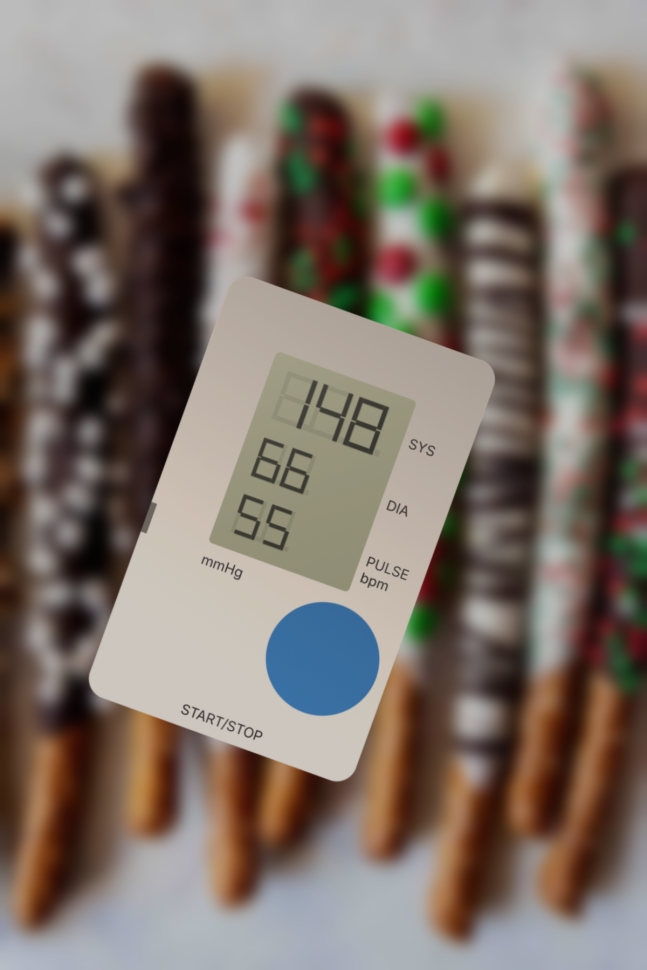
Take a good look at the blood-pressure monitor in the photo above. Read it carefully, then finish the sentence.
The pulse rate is 55 bpm
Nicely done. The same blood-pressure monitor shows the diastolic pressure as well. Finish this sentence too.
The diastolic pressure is 66 mmHg
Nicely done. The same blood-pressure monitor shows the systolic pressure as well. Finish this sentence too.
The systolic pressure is 148 mmHg
